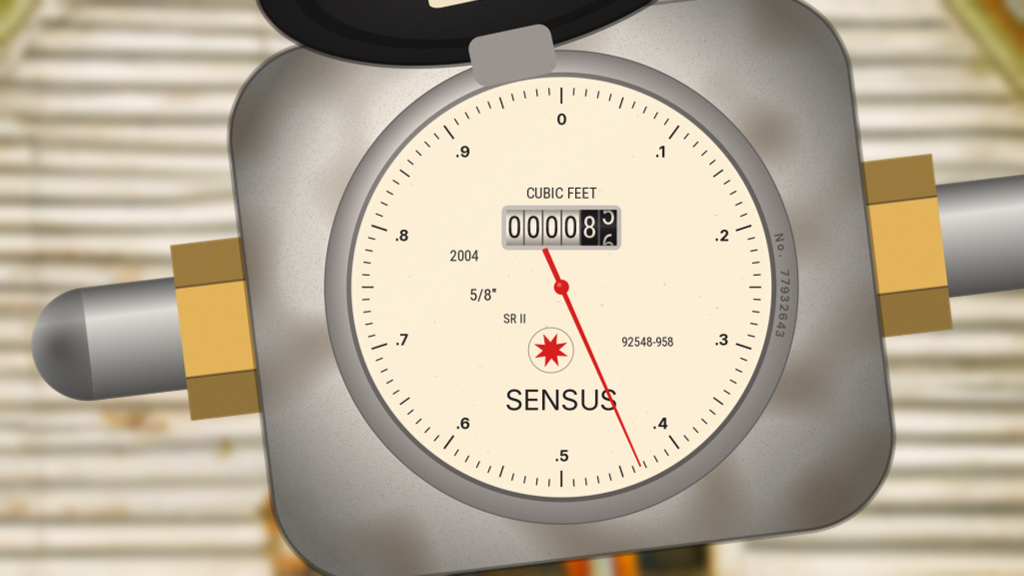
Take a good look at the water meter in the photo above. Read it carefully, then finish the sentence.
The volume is 85.43 ft³
